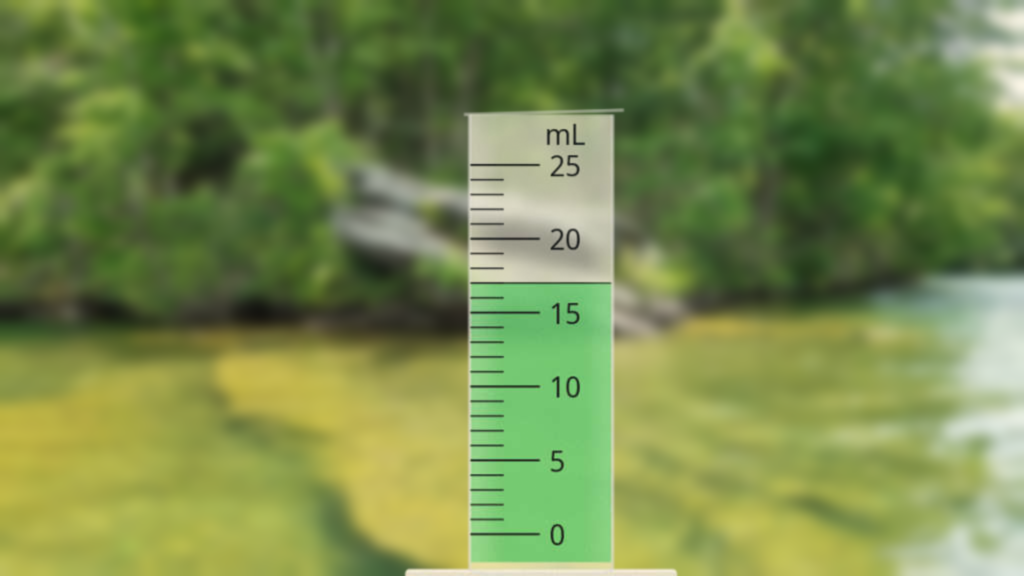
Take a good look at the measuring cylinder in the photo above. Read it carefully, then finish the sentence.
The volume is 17 mL
